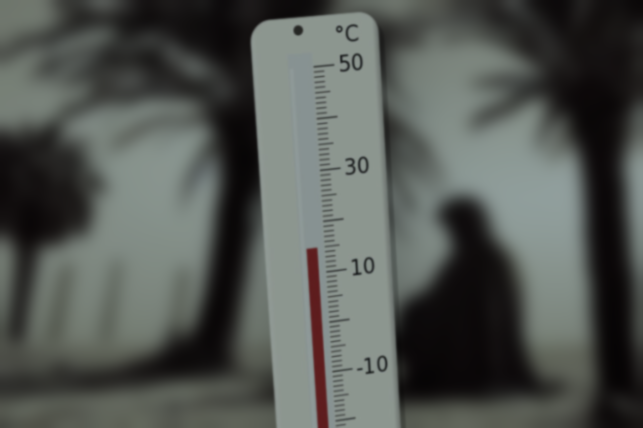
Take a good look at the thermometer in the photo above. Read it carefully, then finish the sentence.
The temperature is 15 °C
